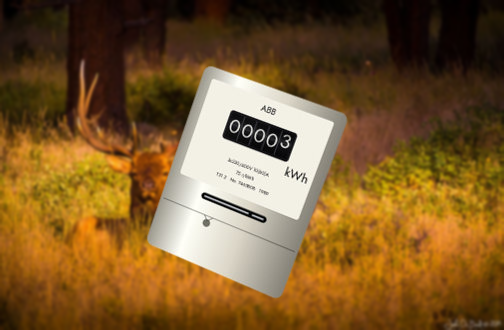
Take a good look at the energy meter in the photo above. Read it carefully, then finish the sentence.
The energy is 3 kWh
